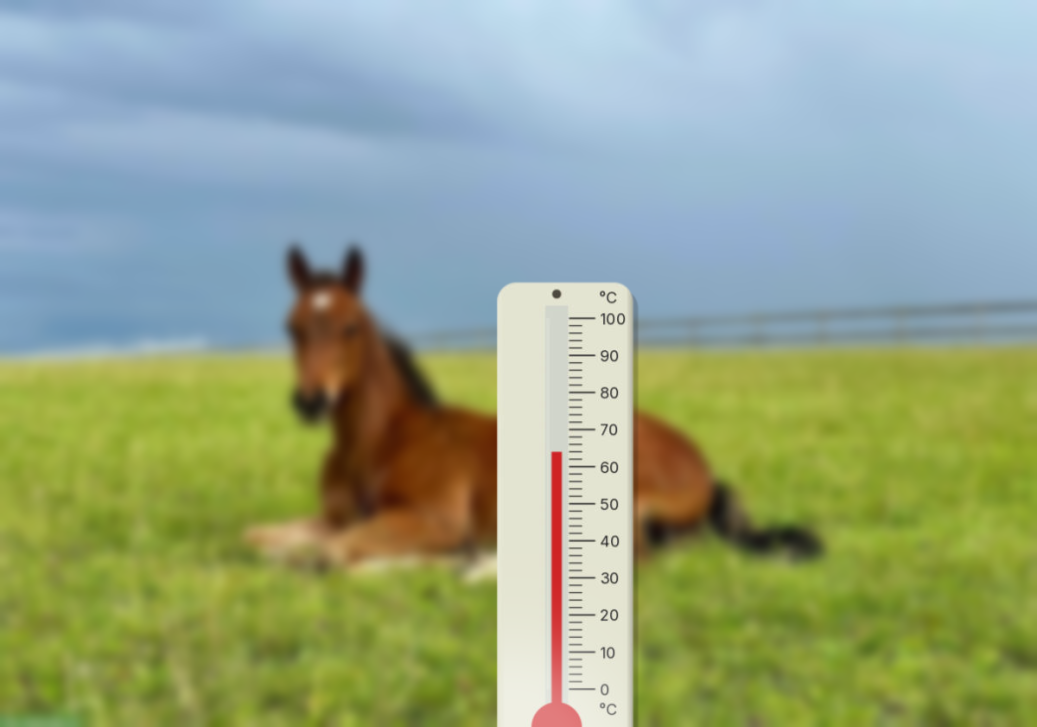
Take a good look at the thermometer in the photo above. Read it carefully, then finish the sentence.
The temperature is 64 °C
